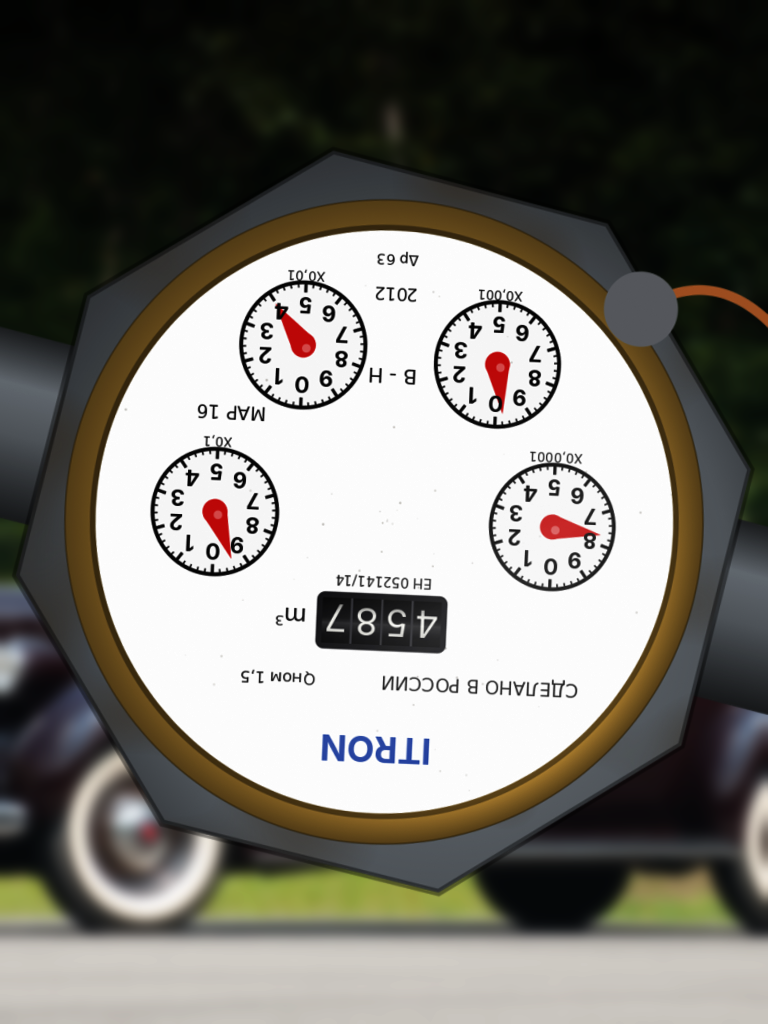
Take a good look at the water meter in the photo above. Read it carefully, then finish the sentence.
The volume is 4586.9397 m³
